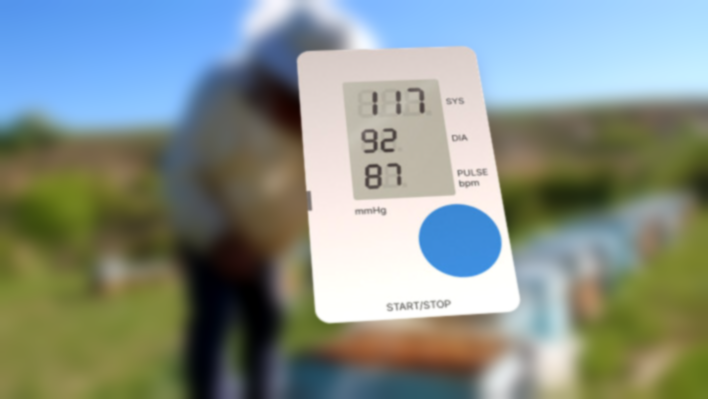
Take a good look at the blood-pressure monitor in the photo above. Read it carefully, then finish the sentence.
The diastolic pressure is 92 mmHg
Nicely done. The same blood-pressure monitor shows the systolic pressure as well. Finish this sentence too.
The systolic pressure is 117 mmHg
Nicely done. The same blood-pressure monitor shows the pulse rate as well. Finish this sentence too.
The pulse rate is 87 bpm
